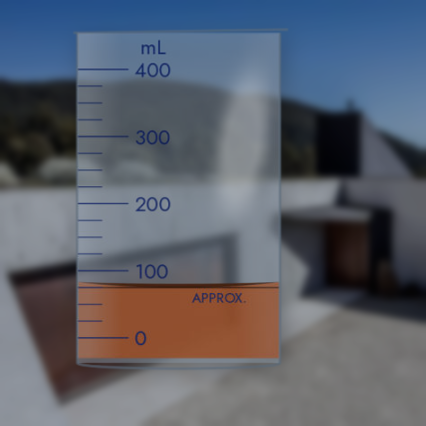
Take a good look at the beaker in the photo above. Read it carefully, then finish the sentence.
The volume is 75 mL
